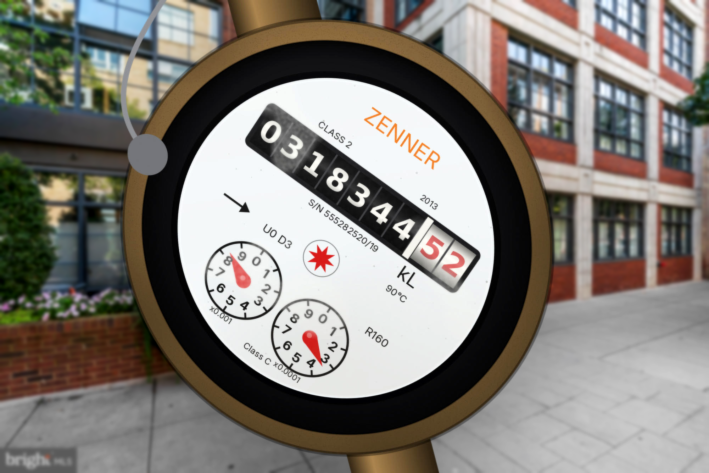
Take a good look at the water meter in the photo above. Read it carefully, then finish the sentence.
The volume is 318344.5283 kL
